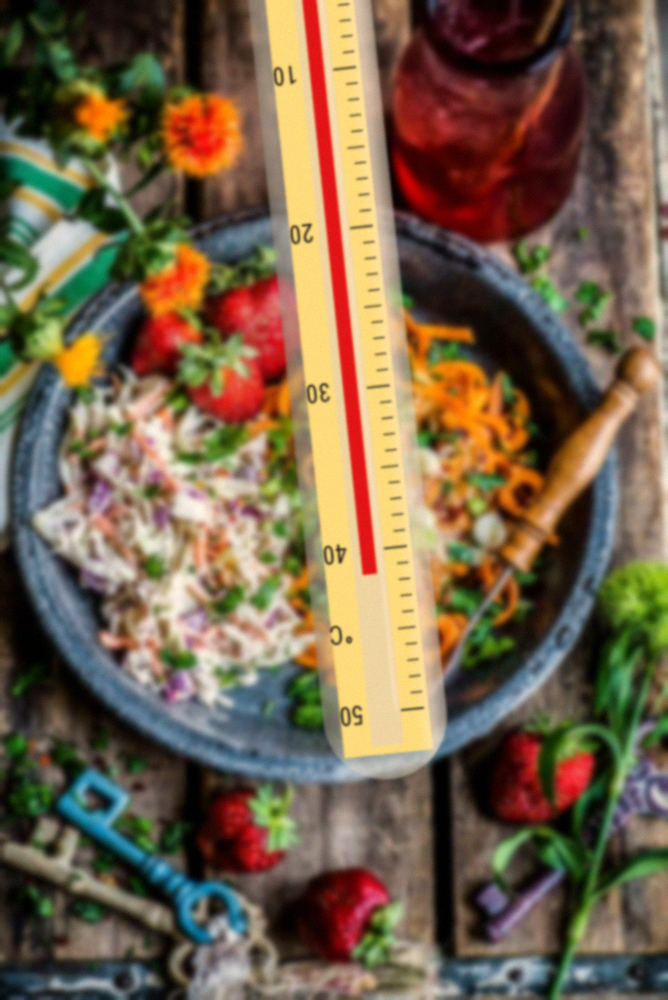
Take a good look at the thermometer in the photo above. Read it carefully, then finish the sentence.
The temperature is 41.5 °C
